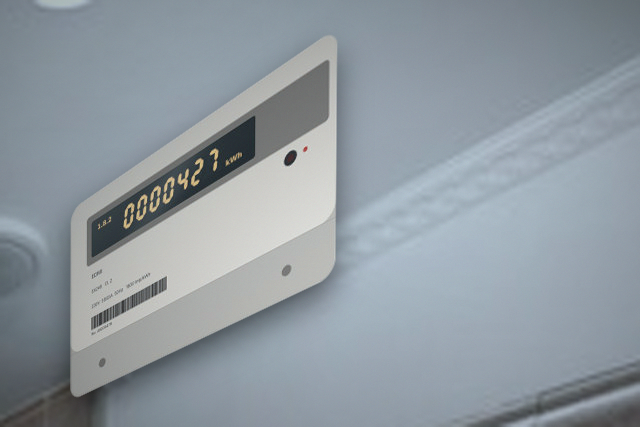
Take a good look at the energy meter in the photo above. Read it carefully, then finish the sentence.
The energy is 427 kWh
